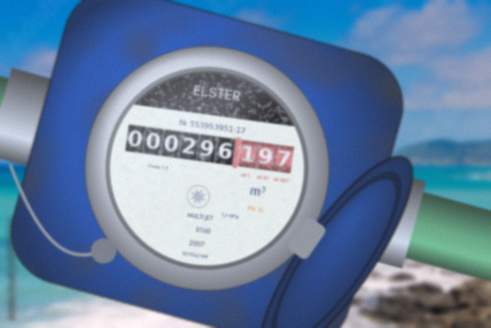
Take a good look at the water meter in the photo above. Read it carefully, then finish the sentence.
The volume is 296.197 m³
